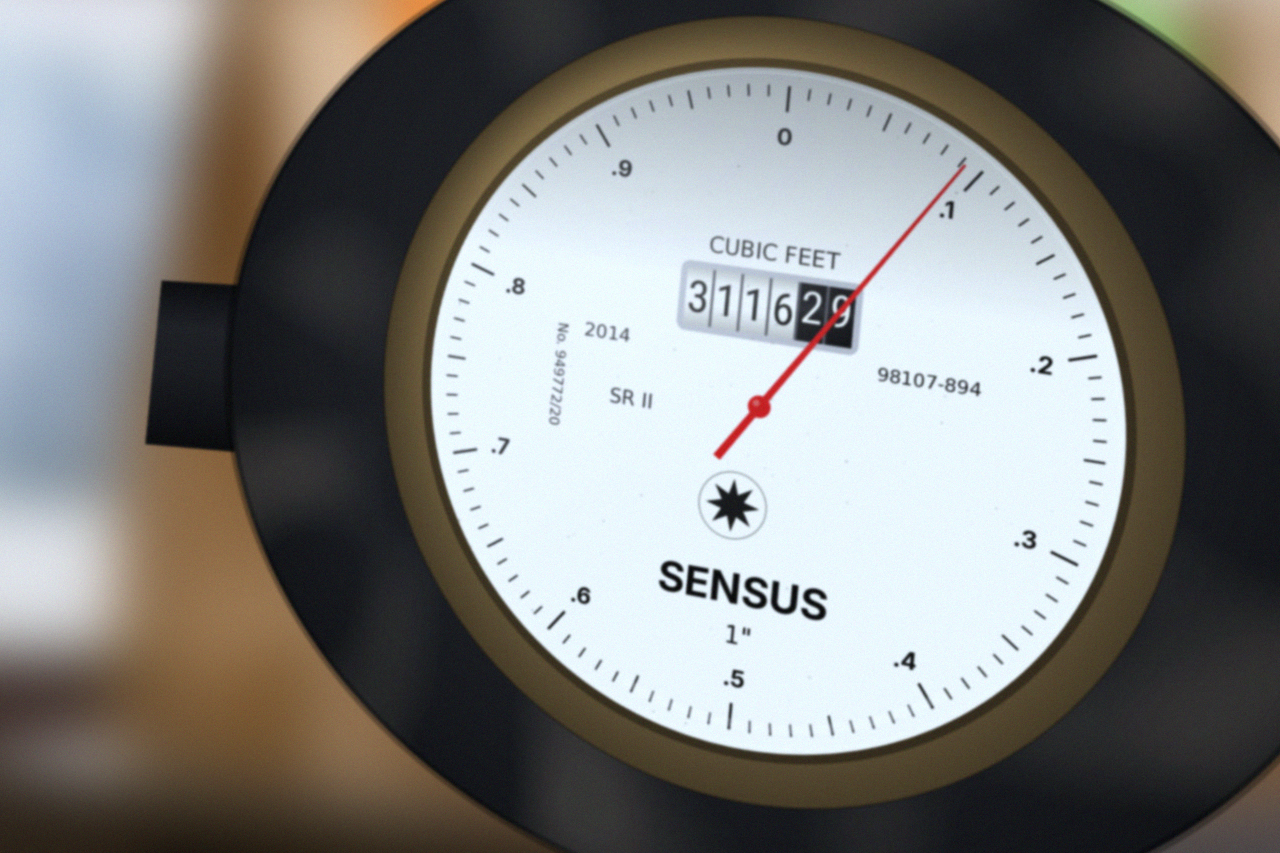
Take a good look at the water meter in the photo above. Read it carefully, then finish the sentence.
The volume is 311629.09 ft³
